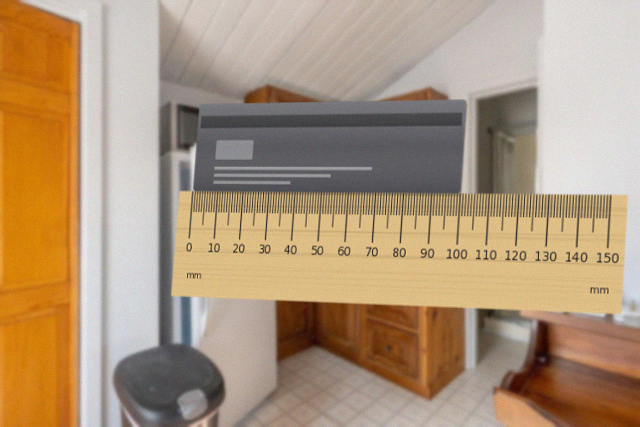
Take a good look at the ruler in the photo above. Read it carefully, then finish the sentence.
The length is 100 mm
